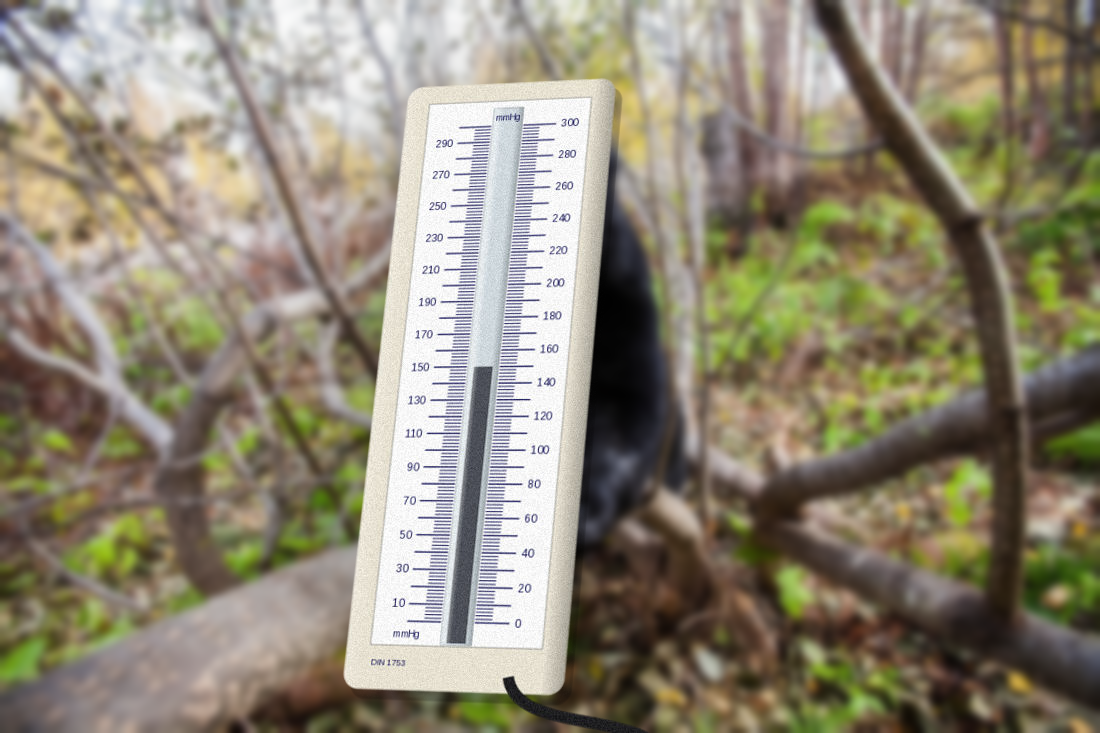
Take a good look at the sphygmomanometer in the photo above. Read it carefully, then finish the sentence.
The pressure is 150 mmHg
